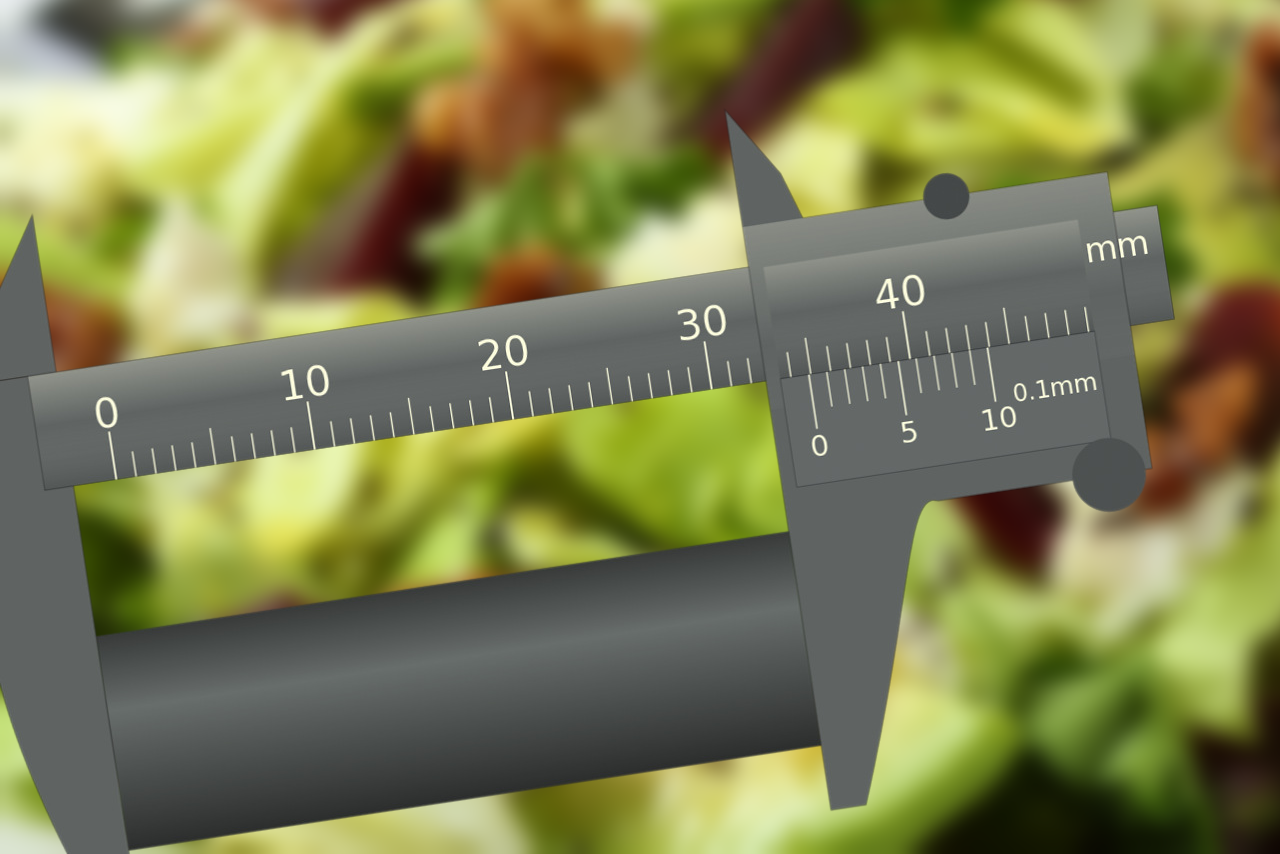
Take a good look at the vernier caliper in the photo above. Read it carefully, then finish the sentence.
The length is 34.9 mm
